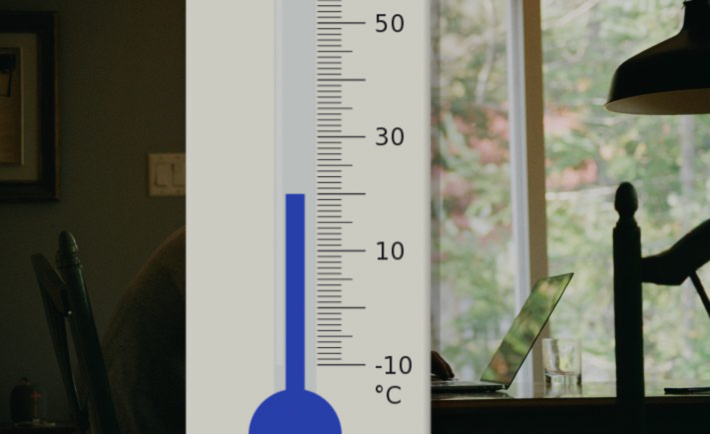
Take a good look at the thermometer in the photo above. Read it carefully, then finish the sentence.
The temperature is 20 °C
